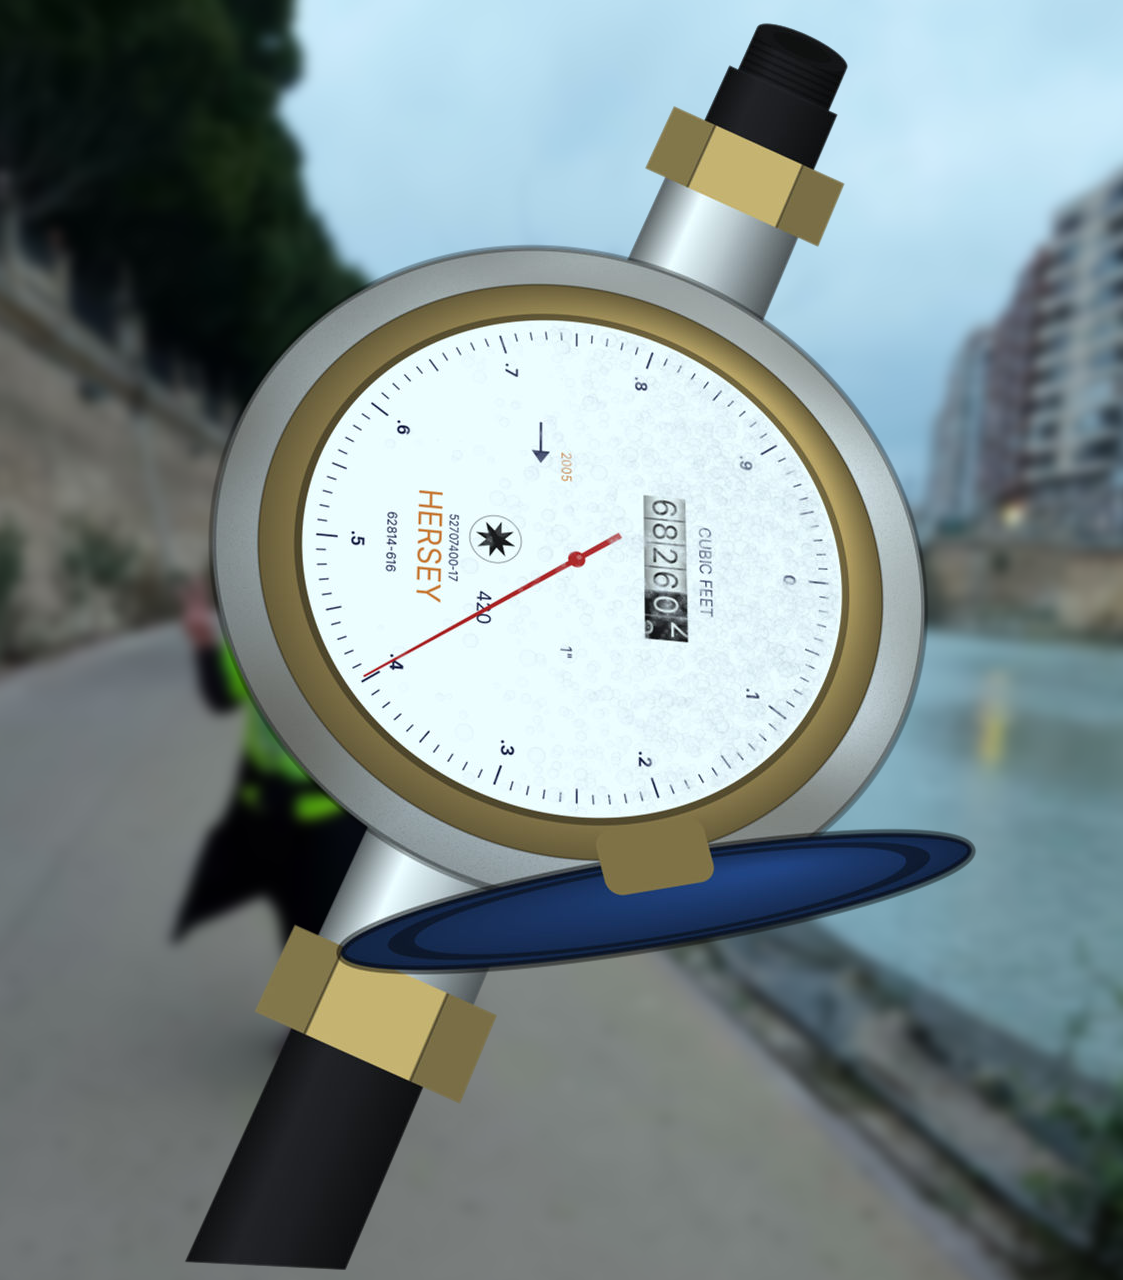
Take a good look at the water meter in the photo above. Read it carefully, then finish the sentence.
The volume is 682602.40 ft³
